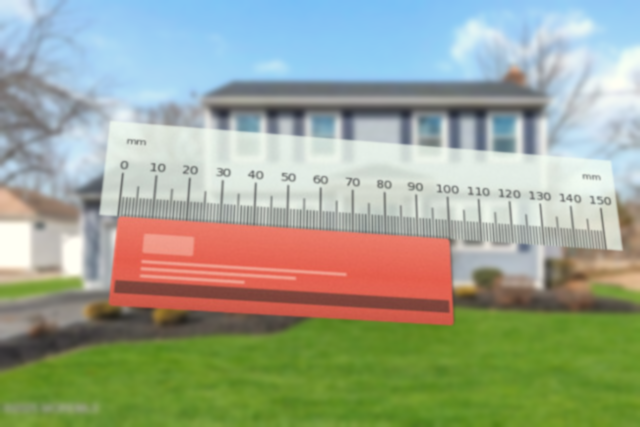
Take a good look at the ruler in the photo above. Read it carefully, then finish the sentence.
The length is 100 mm
